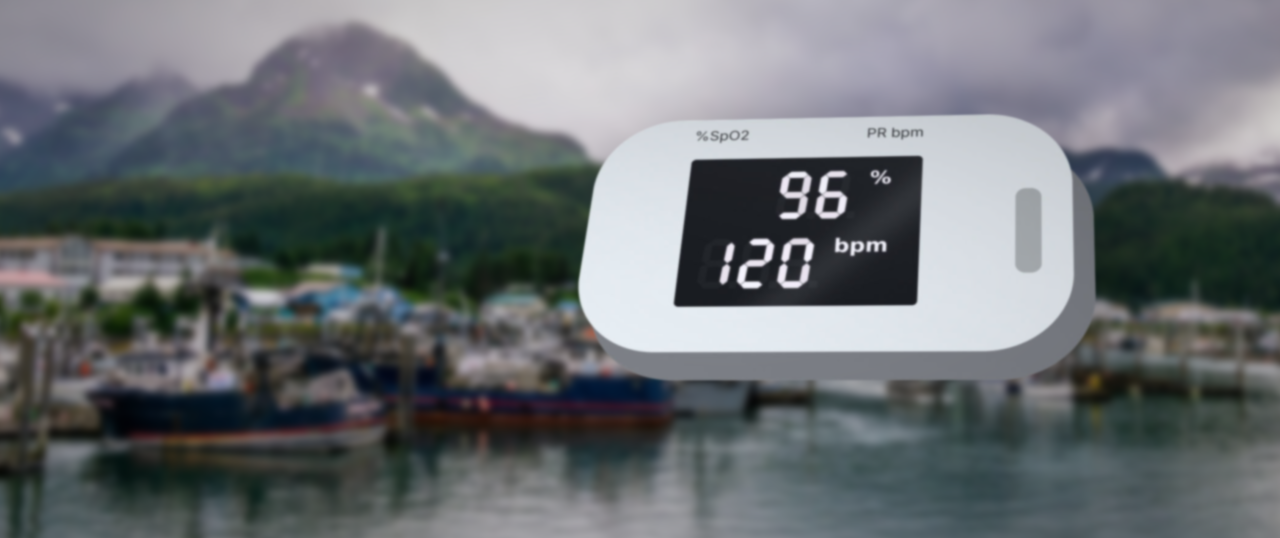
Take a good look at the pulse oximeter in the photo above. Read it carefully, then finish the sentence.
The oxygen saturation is 96 %
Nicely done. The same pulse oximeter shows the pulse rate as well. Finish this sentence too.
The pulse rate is 120 bpm
